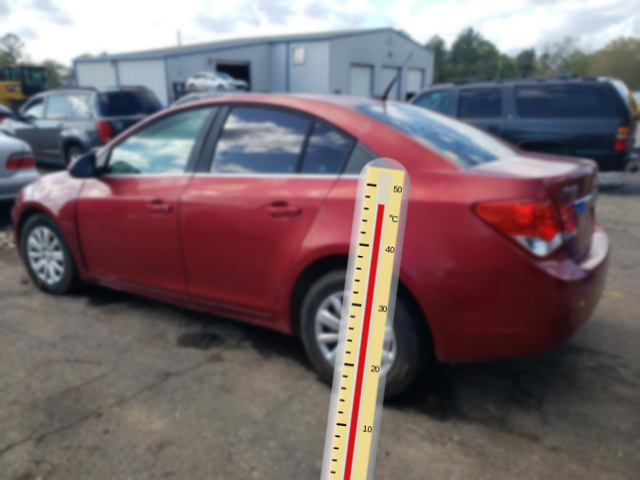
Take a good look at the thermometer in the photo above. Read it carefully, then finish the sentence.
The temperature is 47 °C
